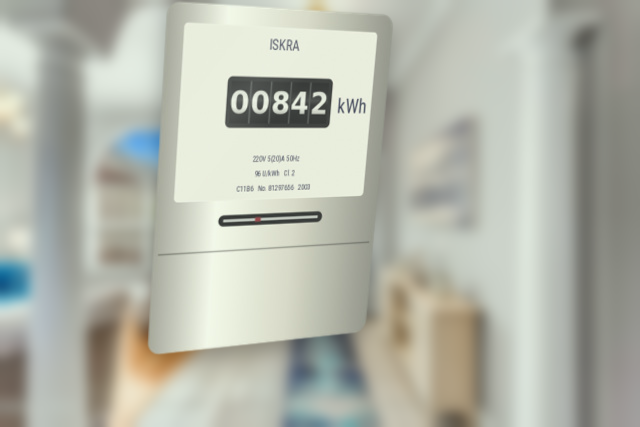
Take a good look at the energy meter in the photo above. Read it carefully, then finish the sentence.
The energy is 842 kWh
